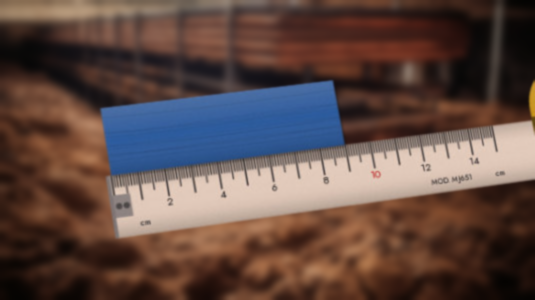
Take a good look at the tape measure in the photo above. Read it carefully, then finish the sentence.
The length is 9 cm
